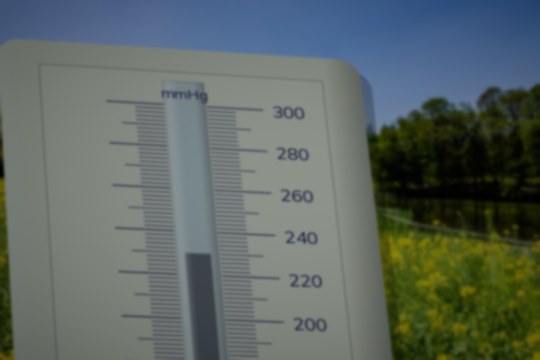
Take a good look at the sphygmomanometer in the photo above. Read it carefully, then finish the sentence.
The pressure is 230 mmHg
